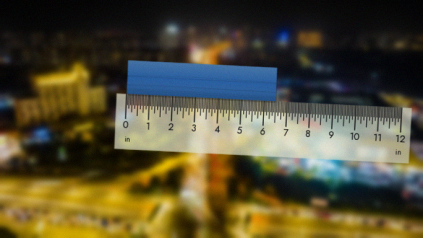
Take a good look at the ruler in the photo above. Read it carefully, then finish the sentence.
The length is 6.5 in
